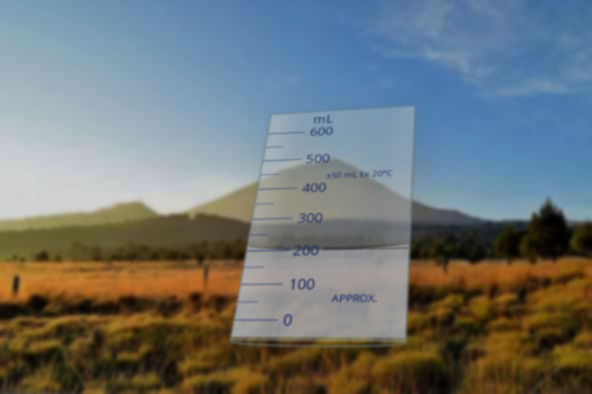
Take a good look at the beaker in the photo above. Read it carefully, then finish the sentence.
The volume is 200 mL
